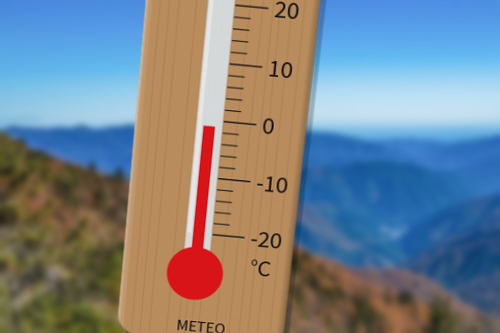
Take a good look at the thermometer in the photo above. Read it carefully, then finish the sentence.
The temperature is -1 °C
